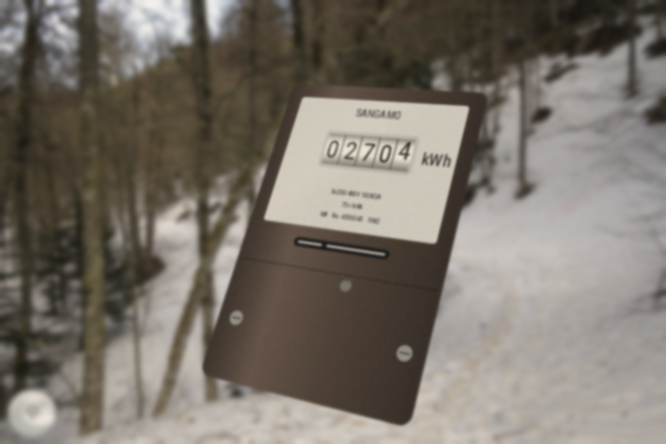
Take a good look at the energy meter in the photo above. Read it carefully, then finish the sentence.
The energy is 2704 kWh
